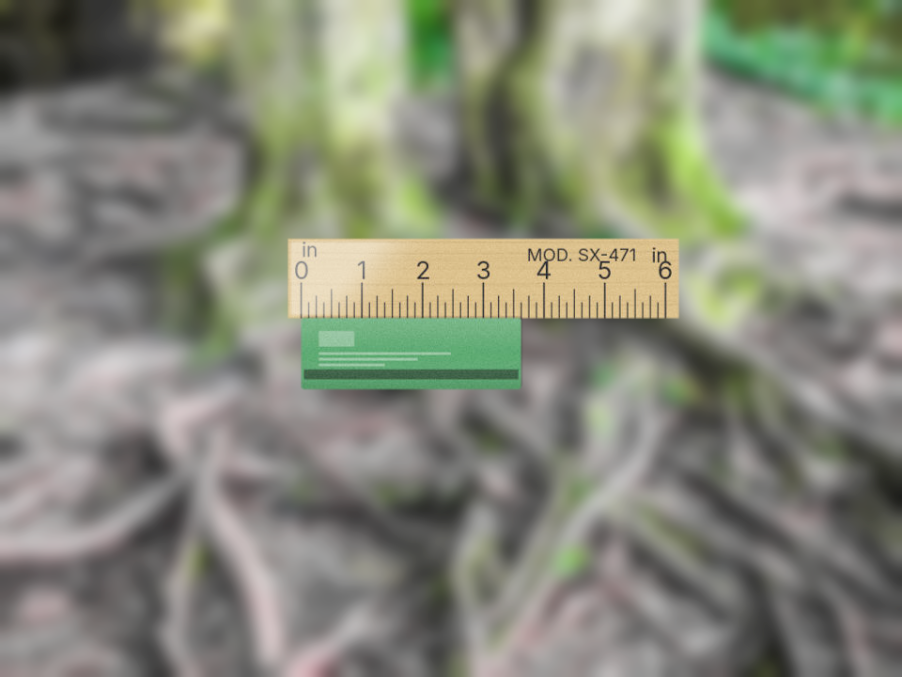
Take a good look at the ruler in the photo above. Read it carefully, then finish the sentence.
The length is 3.625 in
